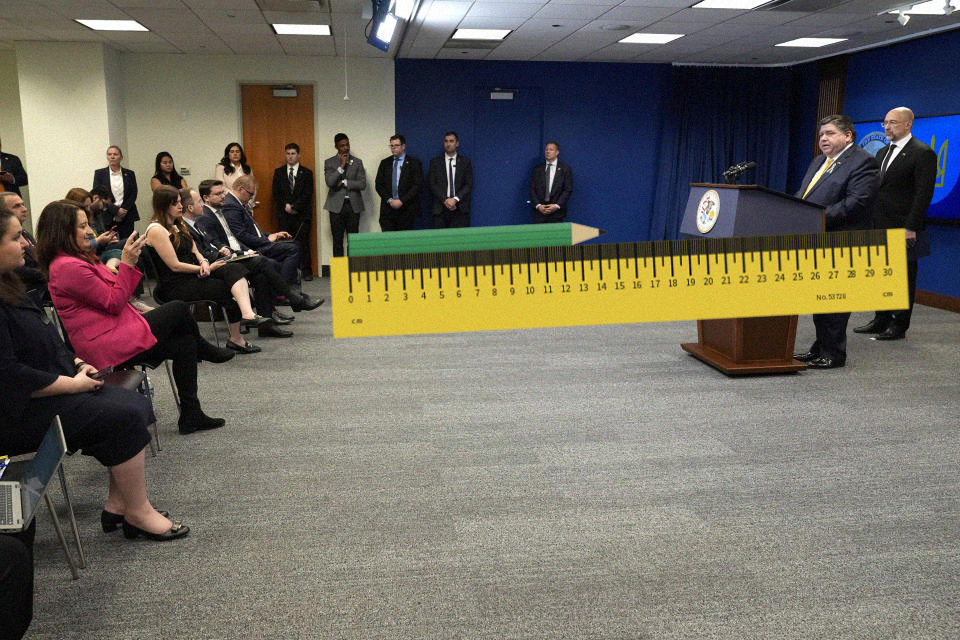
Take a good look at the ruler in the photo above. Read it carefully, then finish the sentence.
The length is 14.5 cm
